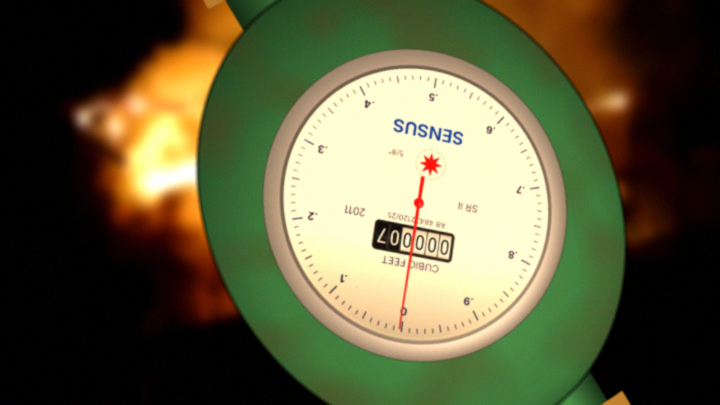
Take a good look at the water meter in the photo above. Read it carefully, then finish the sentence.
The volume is 7.00 ft³
